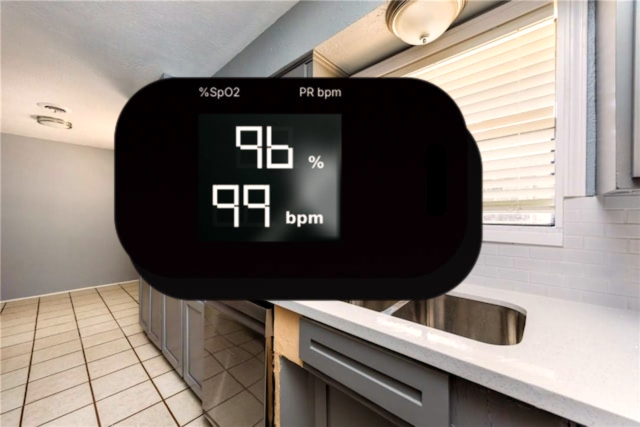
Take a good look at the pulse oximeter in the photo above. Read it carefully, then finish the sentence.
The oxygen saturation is 96 %
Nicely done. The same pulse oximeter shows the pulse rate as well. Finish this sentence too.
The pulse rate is 99 bpm
